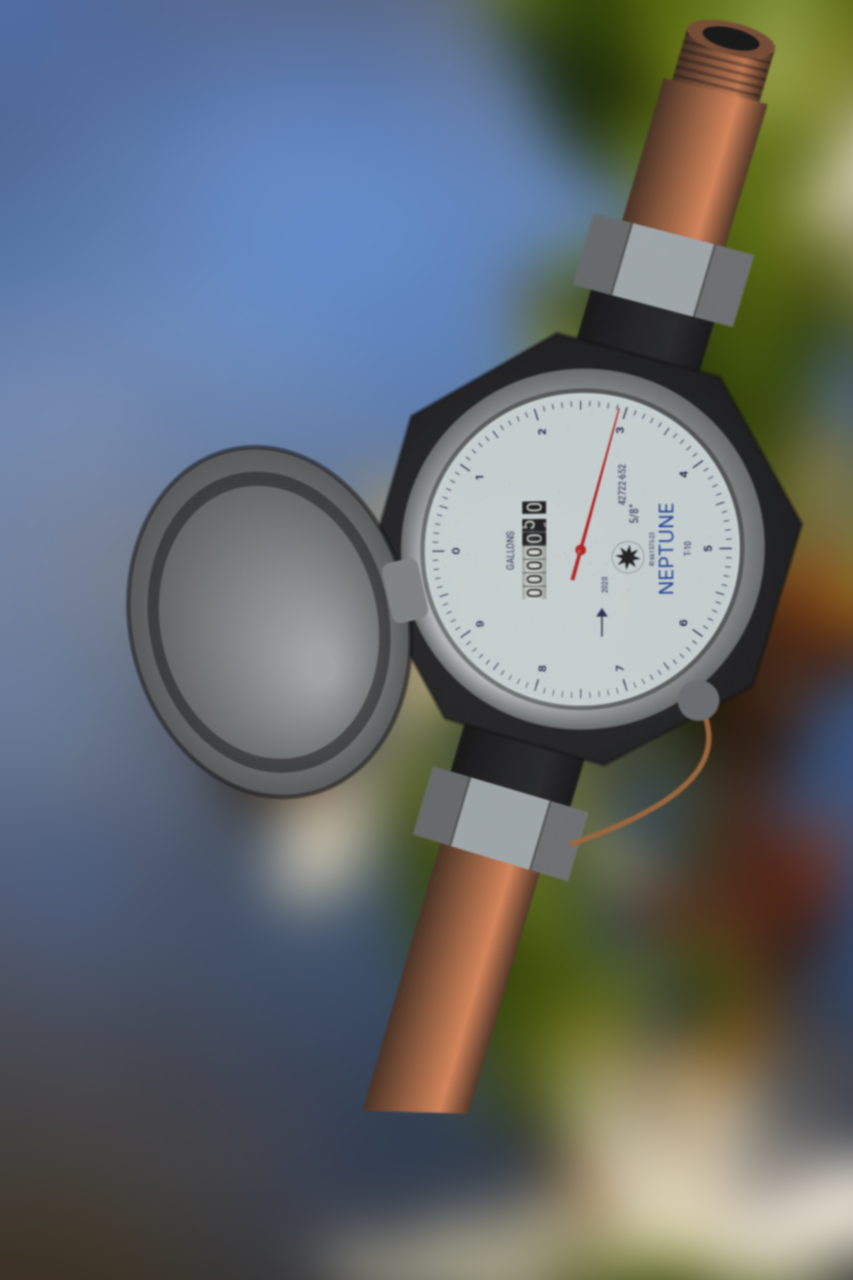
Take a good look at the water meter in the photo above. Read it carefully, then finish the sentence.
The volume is 52.9 gal
